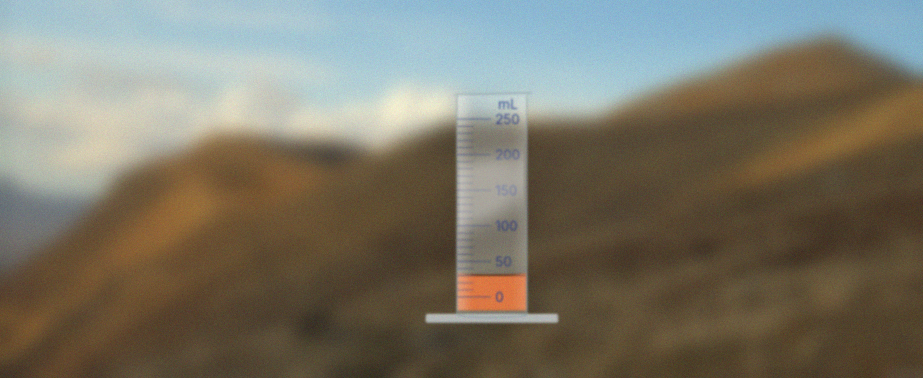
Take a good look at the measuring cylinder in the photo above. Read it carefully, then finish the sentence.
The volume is 30 mL
